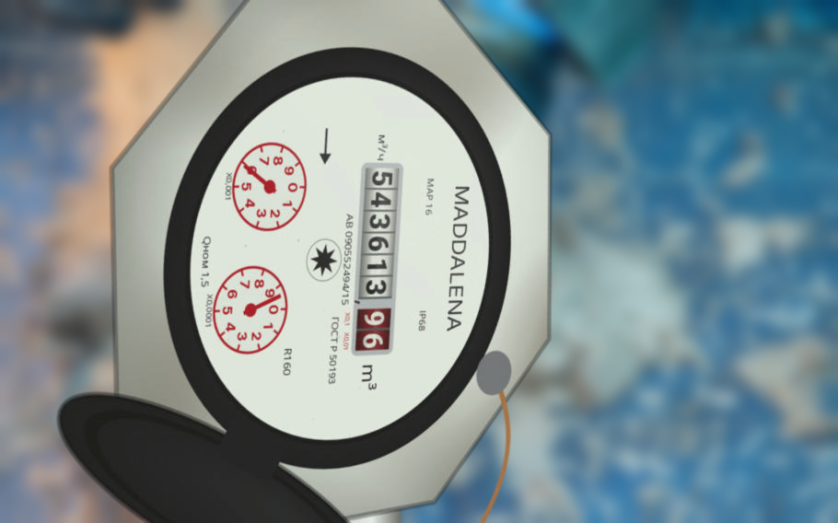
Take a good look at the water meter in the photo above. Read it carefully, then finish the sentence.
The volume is 543613.9659 m³
